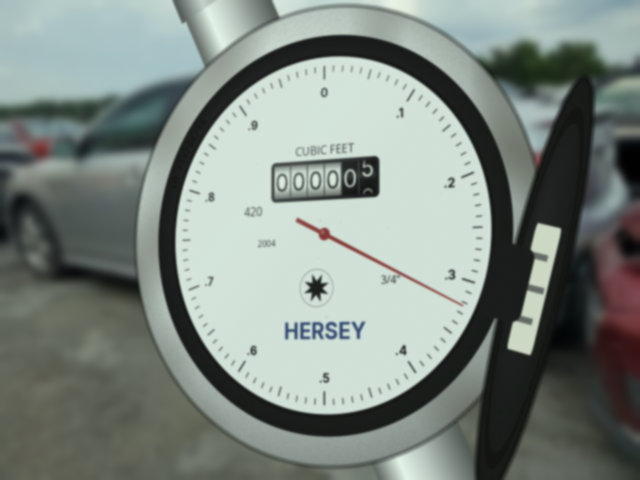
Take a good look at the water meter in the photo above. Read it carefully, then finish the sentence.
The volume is 5.32 ft³
